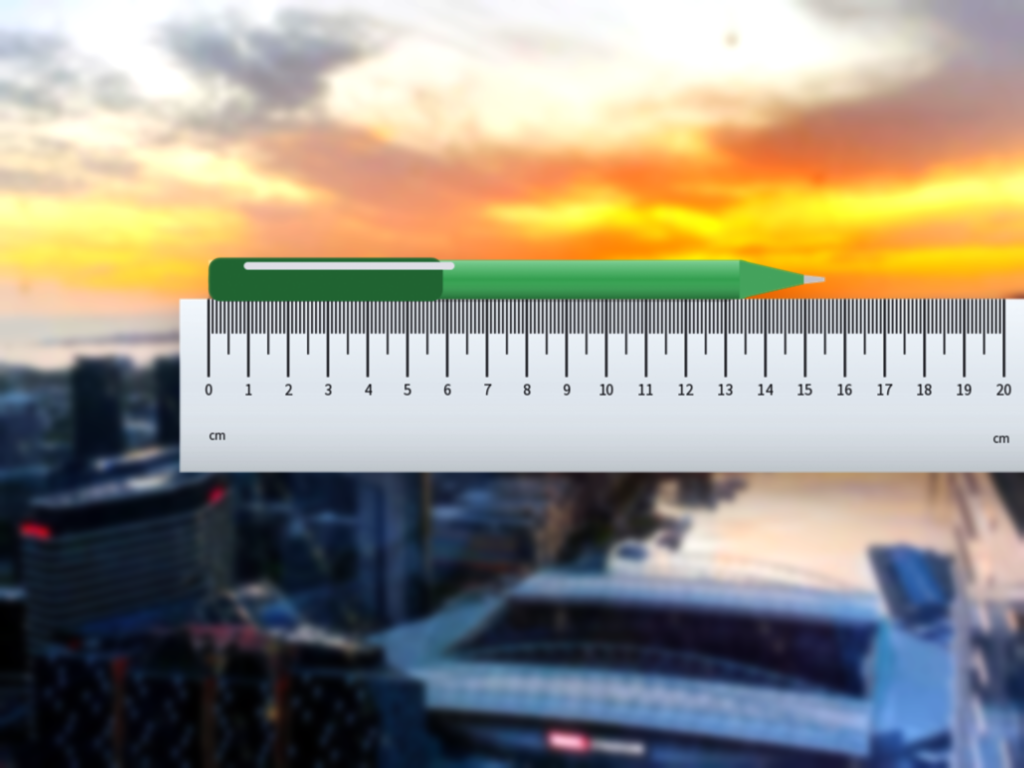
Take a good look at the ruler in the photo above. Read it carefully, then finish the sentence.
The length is 15.5 cm
